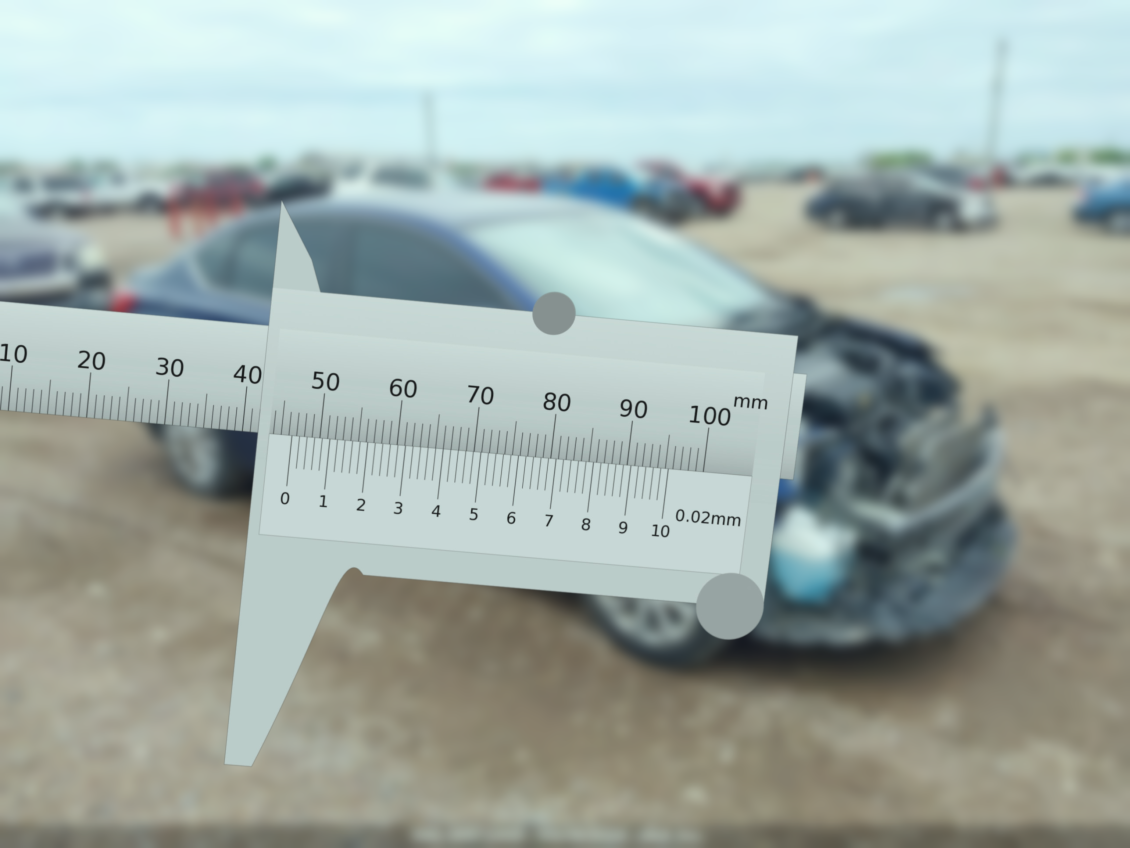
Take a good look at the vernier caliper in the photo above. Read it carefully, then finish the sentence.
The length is 46.4 mm
